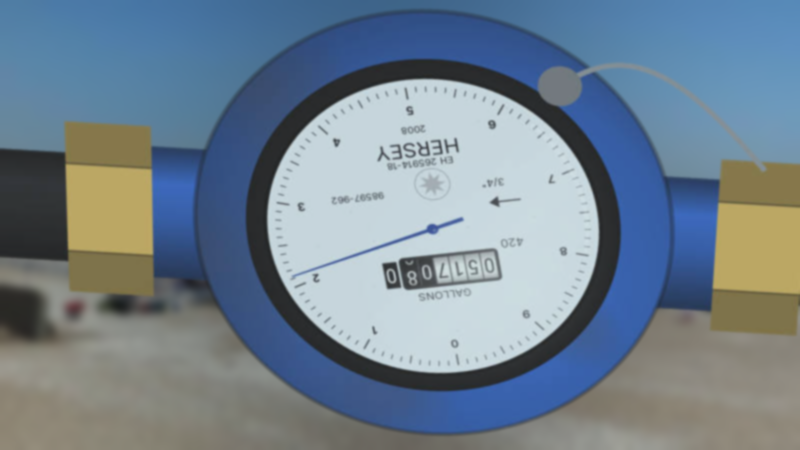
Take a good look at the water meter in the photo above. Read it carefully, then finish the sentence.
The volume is 517082.1 gal
